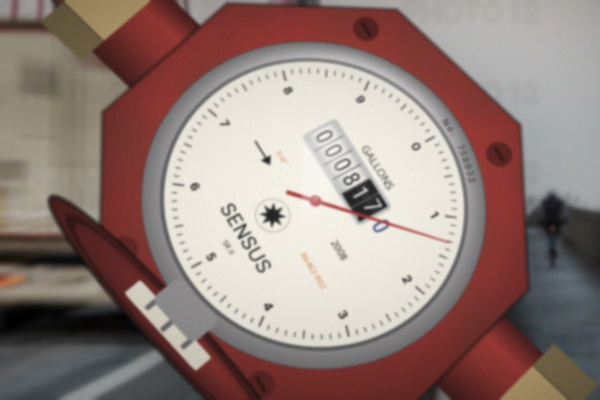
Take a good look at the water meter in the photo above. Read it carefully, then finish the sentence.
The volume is 8171.3 gal
